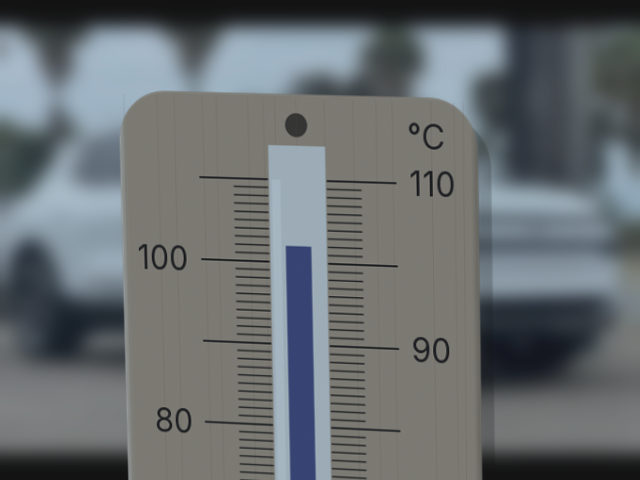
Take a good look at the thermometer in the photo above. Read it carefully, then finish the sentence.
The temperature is 102 °C
